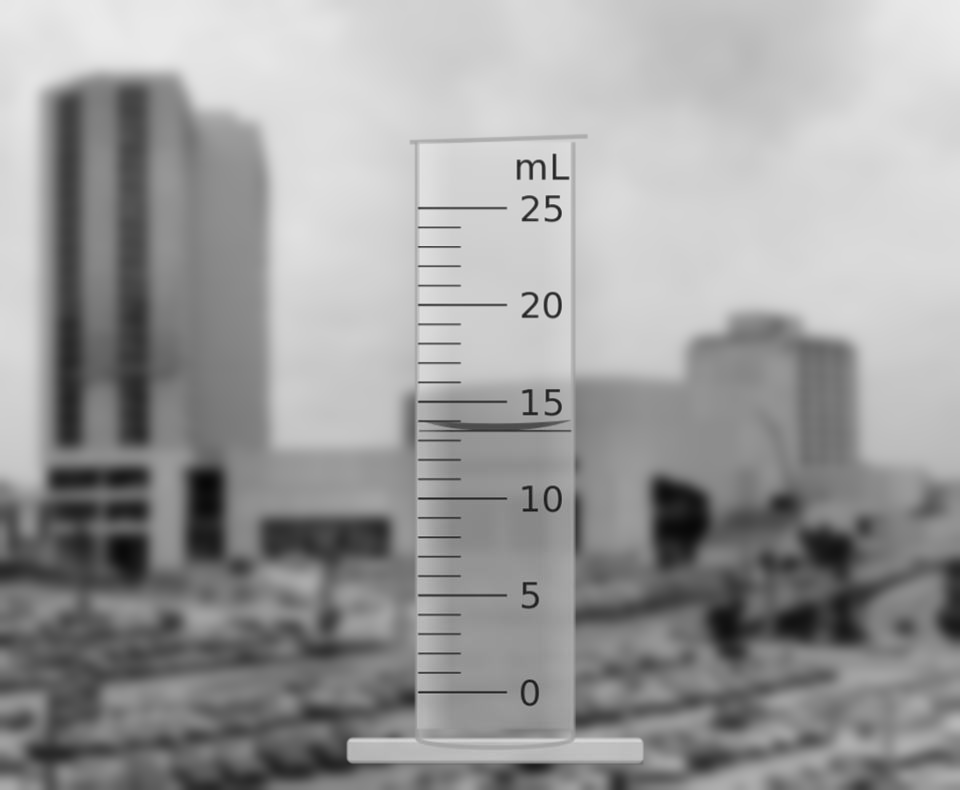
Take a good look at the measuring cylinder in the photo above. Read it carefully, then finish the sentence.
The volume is 13.5 mL
